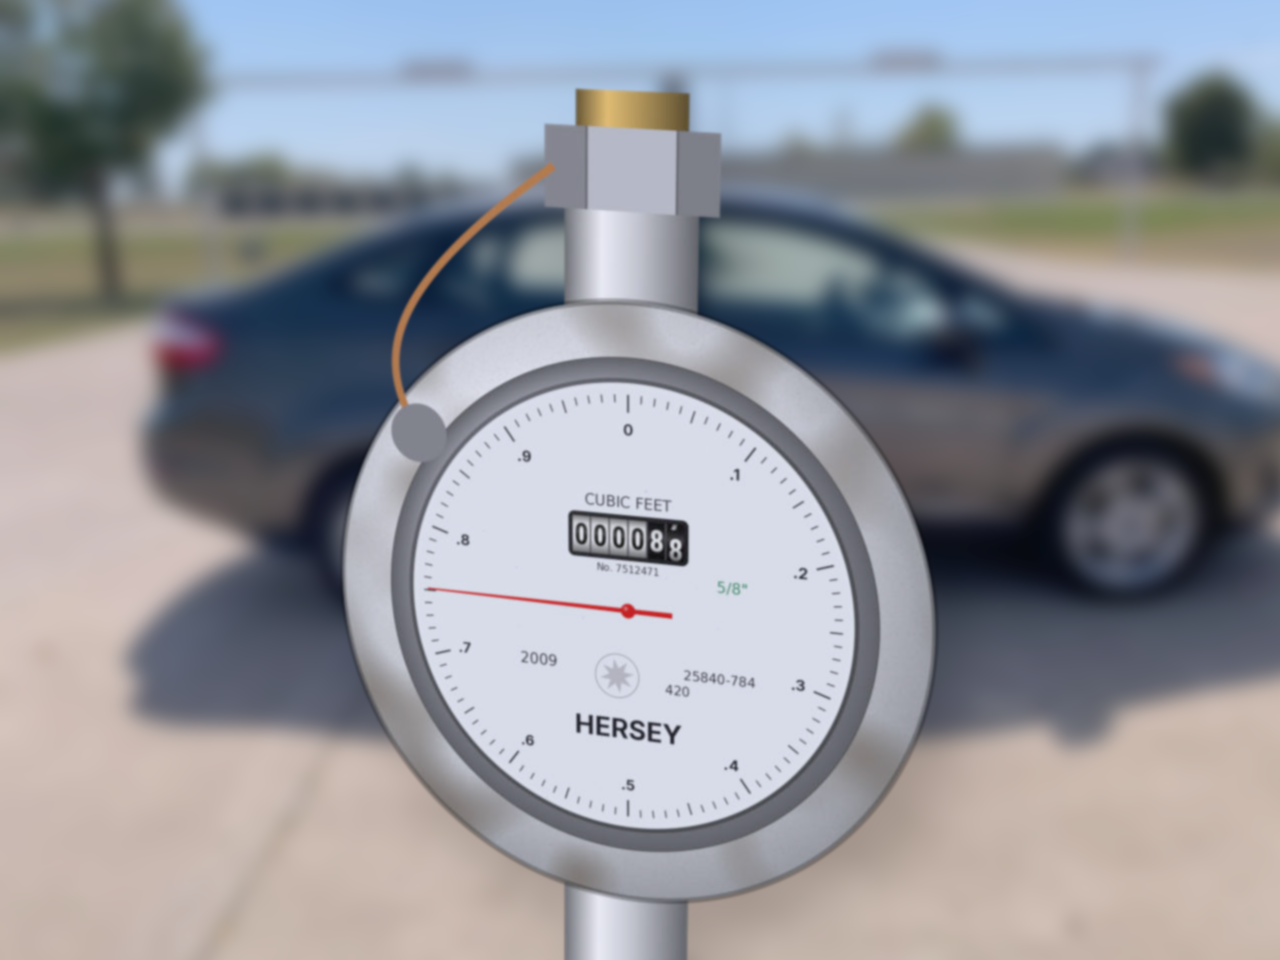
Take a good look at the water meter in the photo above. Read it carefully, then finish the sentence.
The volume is 87.75 ft³
